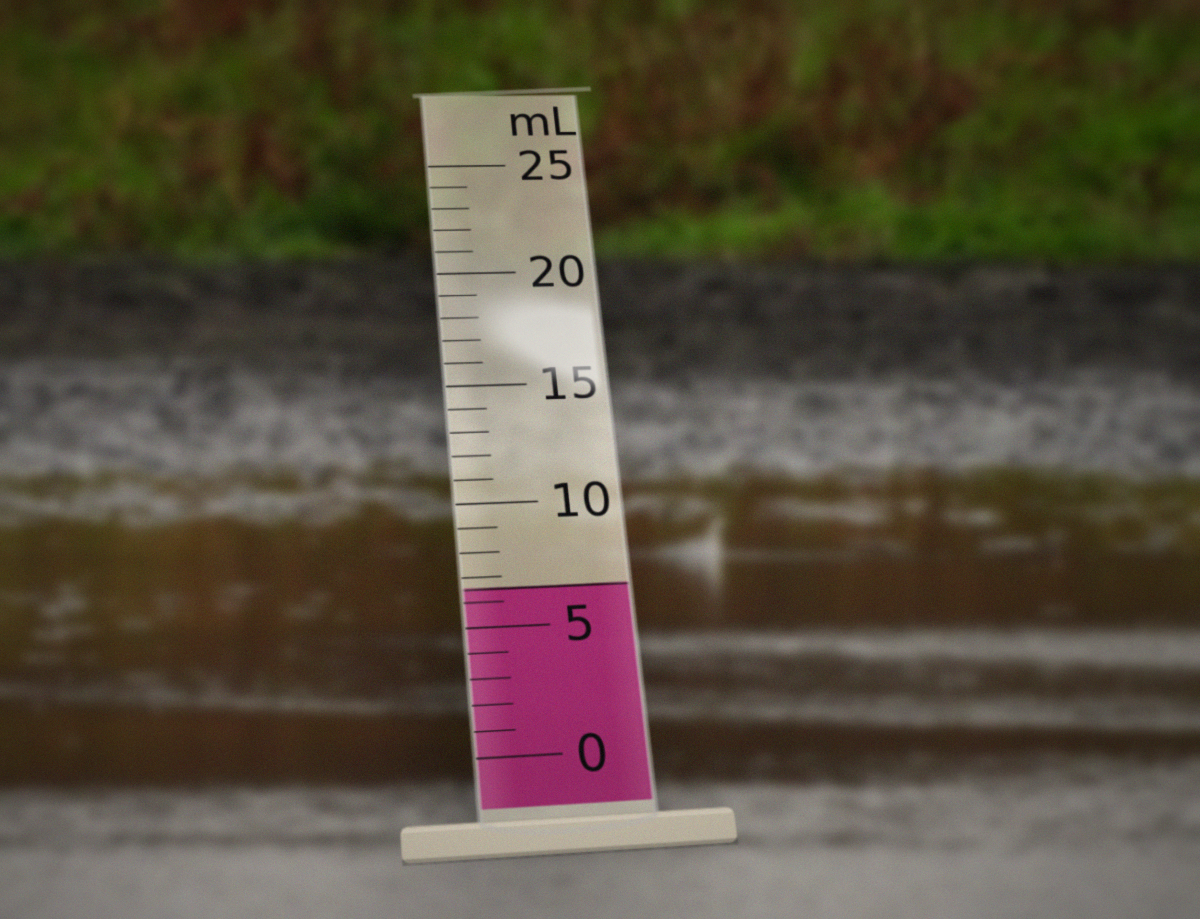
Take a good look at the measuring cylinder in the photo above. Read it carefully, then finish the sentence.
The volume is 6.5 mL
